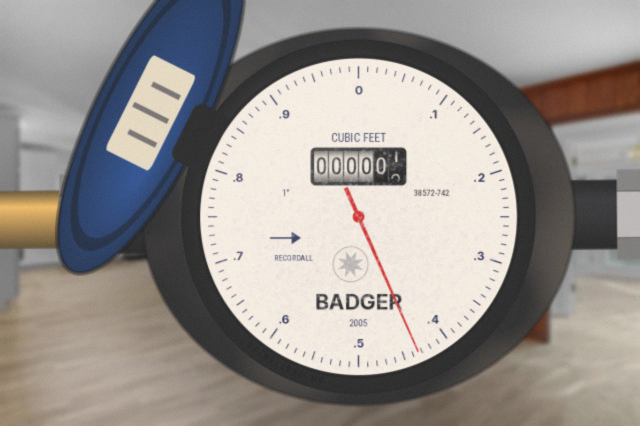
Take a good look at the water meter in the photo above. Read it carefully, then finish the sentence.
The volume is 1.43 ft³
